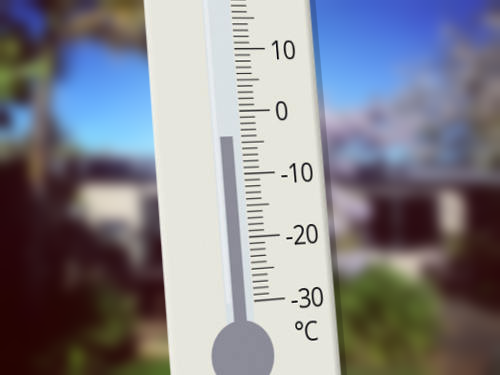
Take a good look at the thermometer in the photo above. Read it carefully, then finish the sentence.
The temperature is -4 °C
